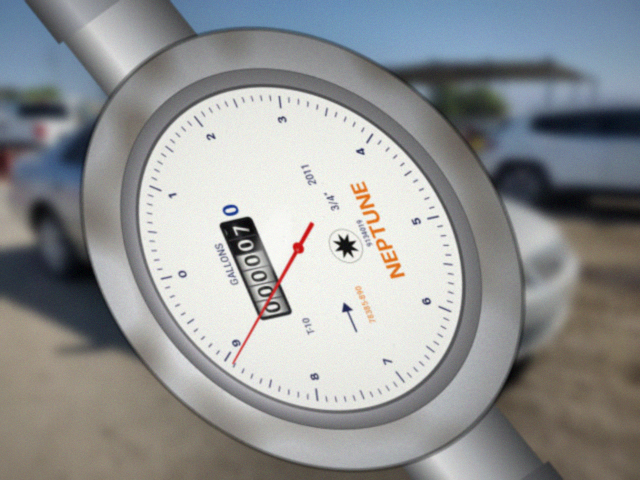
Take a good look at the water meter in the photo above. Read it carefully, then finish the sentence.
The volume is 68.9 gal
